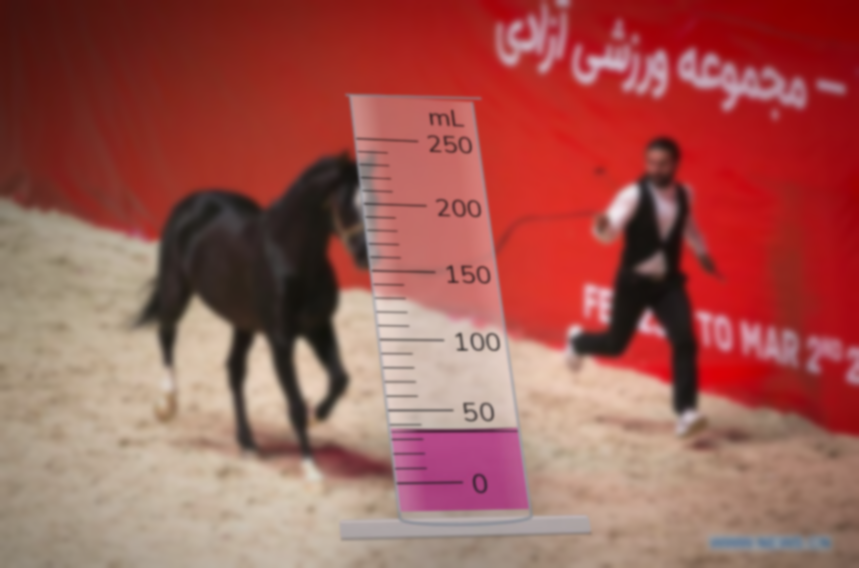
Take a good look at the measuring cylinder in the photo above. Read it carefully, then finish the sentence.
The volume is 35 mL
